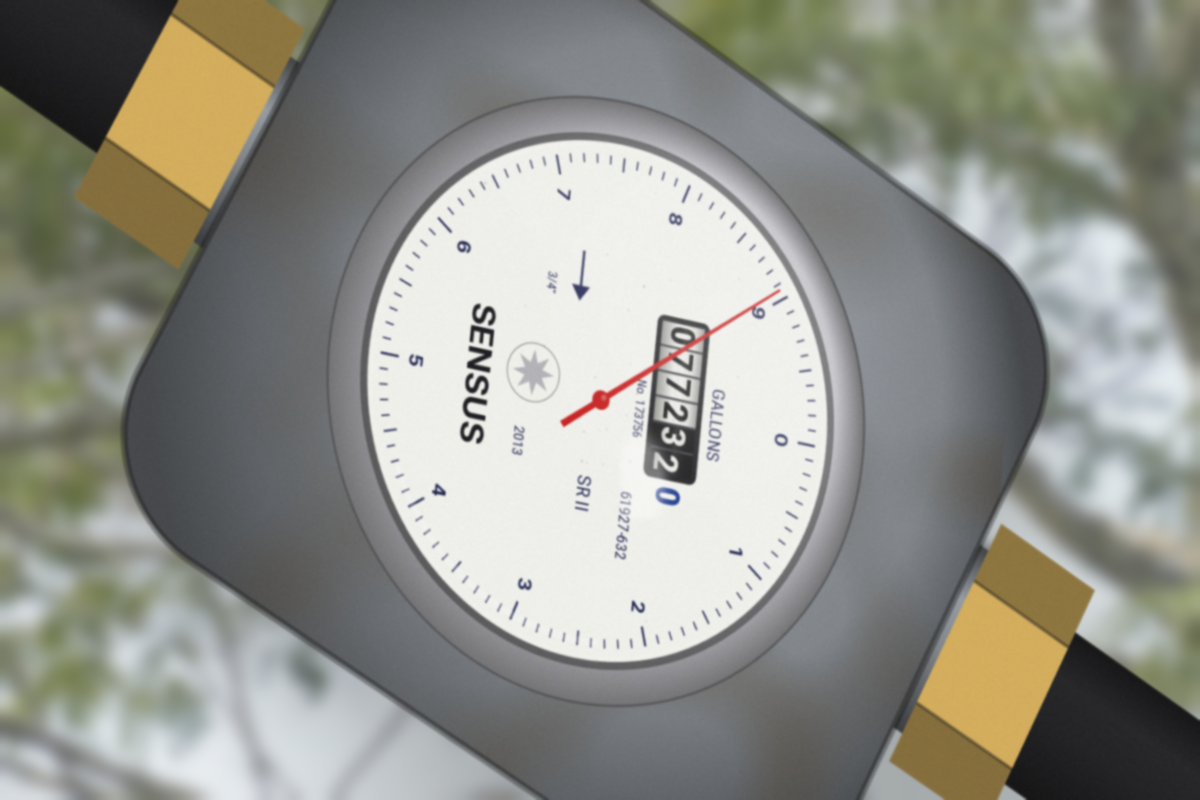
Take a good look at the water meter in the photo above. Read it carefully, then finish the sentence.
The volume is 772318.9 gal
